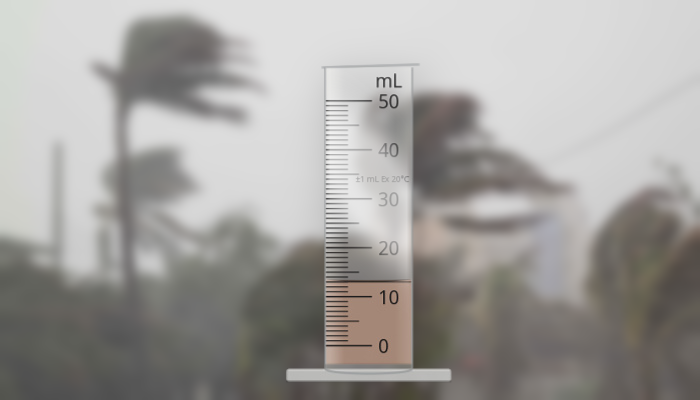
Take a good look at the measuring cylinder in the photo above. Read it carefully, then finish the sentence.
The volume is 13 mL
